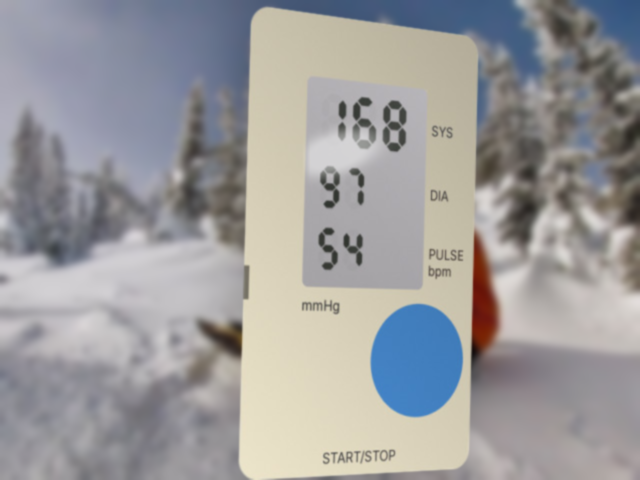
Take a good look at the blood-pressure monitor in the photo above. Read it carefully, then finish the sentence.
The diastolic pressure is 97 mmHg
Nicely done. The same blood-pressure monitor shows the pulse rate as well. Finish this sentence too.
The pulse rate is 54 bpm
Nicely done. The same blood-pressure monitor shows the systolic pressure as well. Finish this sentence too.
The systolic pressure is 168 mmHg
